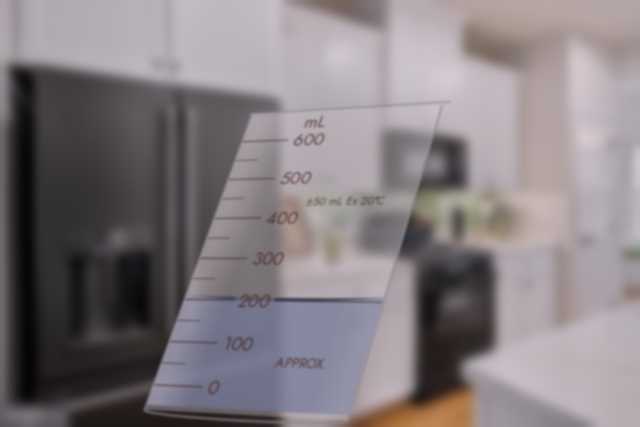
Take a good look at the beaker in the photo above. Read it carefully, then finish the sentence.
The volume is 200 mL
